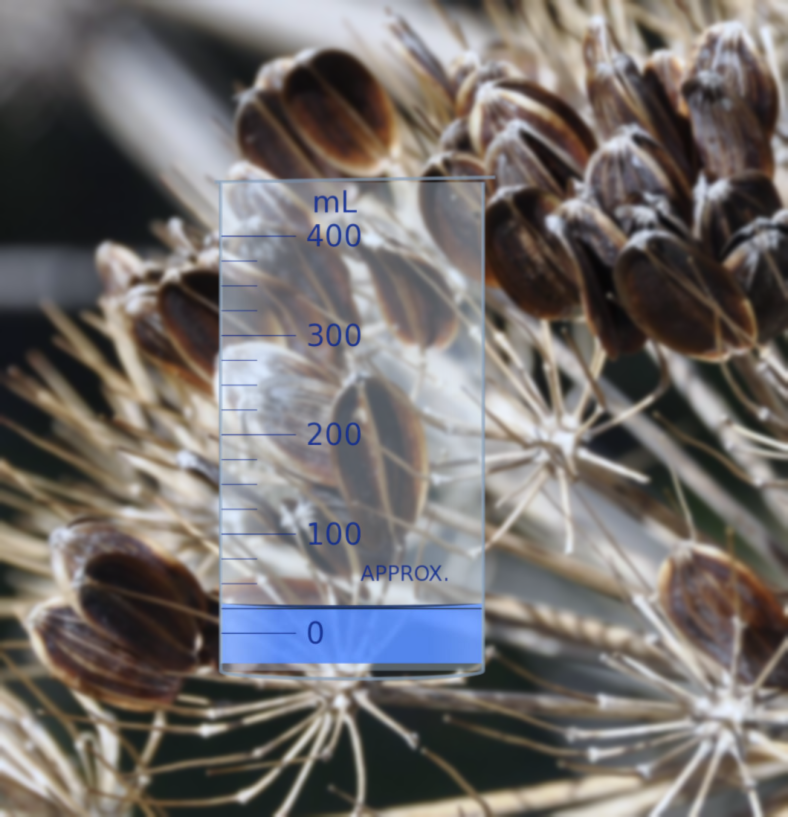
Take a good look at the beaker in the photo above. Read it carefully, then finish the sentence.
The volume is 25 mL
